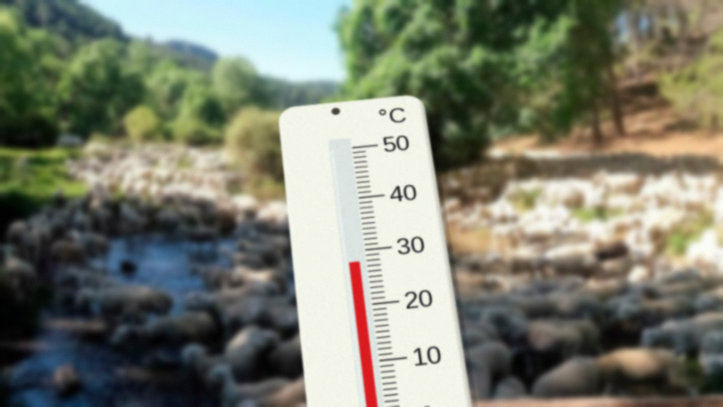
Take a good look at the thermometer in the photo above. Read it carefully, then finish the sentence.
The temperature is 28 °C
